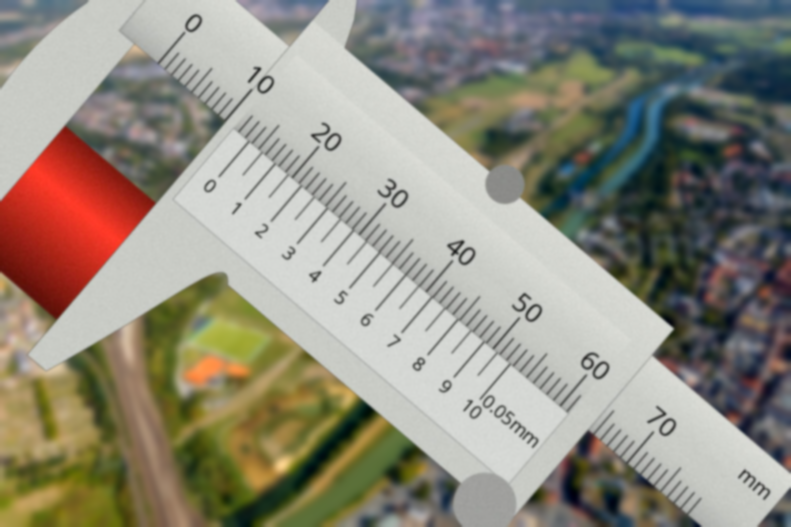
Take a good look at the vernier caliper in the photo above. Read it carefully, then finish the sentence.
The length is 13.6 mm
